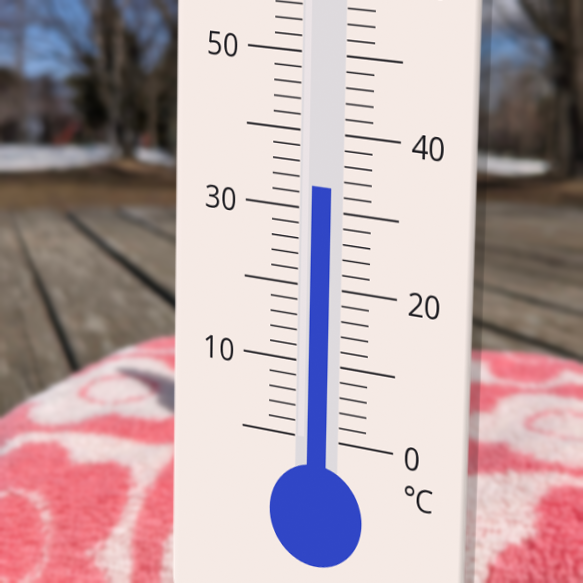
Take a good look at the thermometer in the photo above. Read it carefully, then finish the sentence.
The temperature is 33 °C
